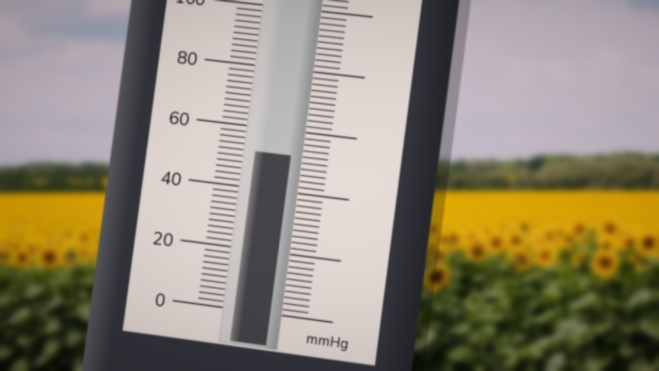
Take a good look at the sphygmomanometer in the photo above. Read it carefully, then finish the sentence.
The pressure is 52 mmHg
